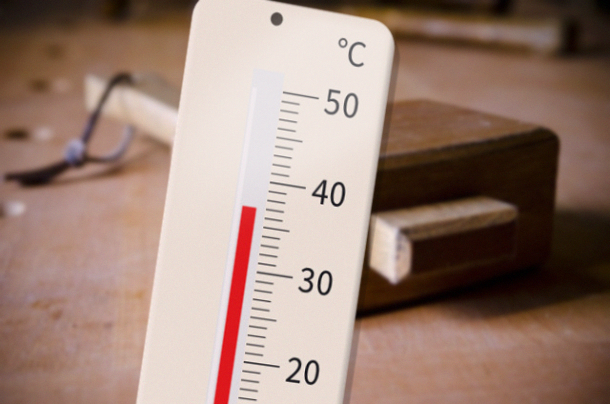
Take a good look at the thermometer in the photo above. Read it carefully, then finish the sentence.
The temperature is 37 °C
